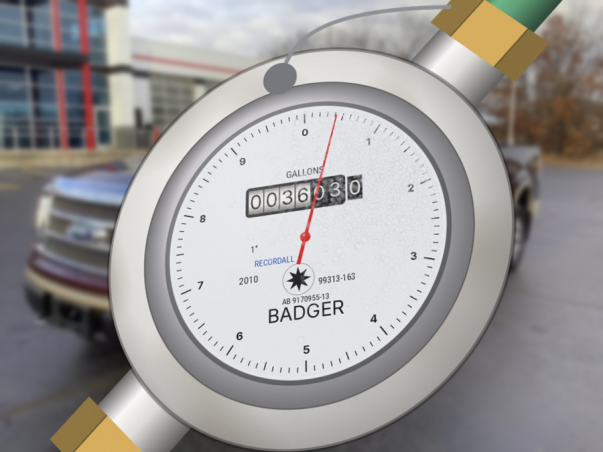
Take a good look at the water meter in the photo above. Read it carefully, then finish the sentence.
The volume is 36030.4 gal
